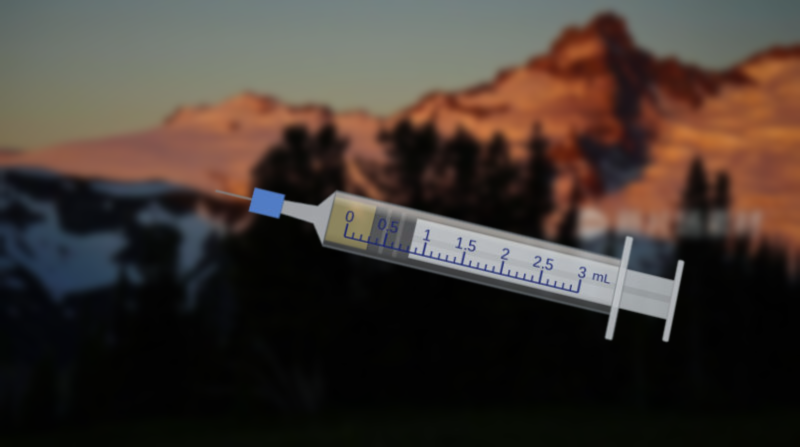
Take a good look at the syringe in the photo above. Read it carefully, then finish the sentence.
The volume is 0.3 mL
